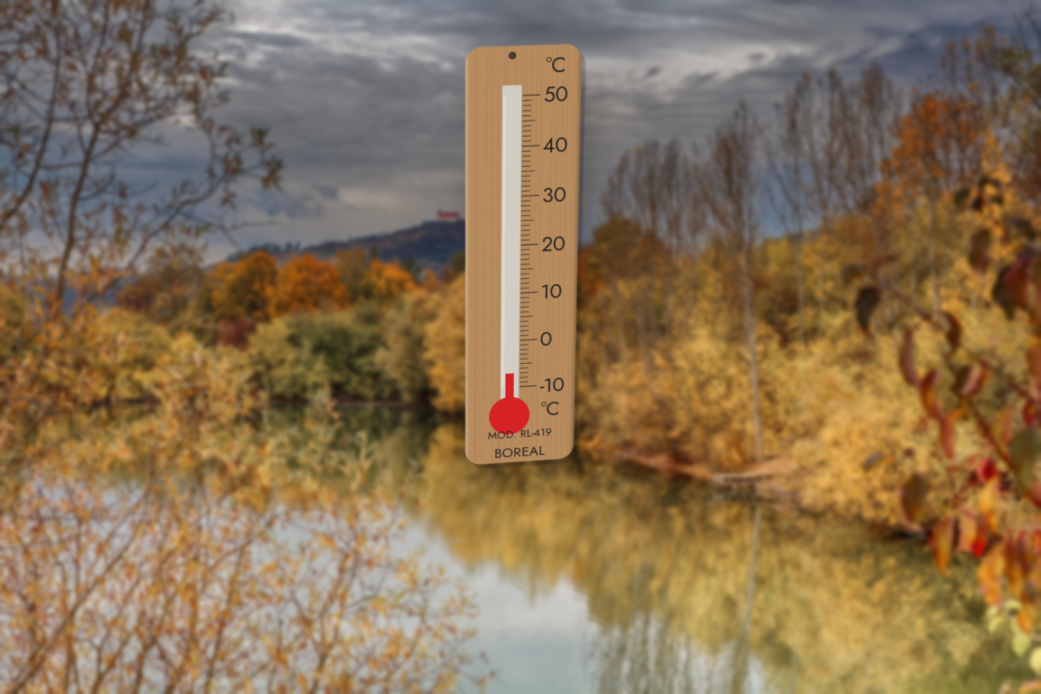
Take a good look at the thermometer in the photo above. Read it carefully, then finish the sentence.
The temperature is -7 °C
